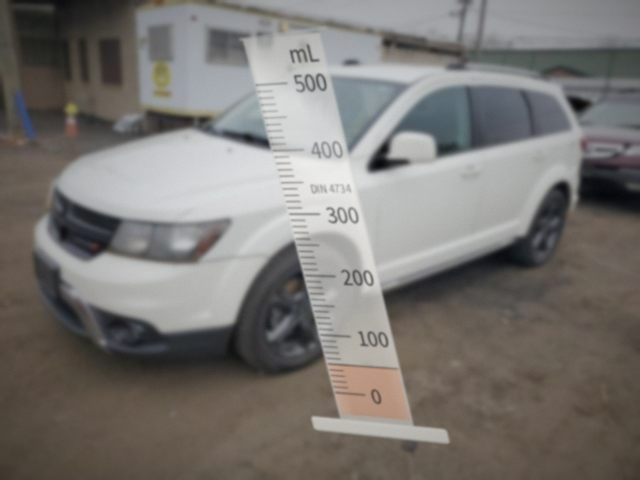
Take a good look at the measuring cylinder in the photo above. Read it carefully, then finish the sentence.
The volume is 50 mL
